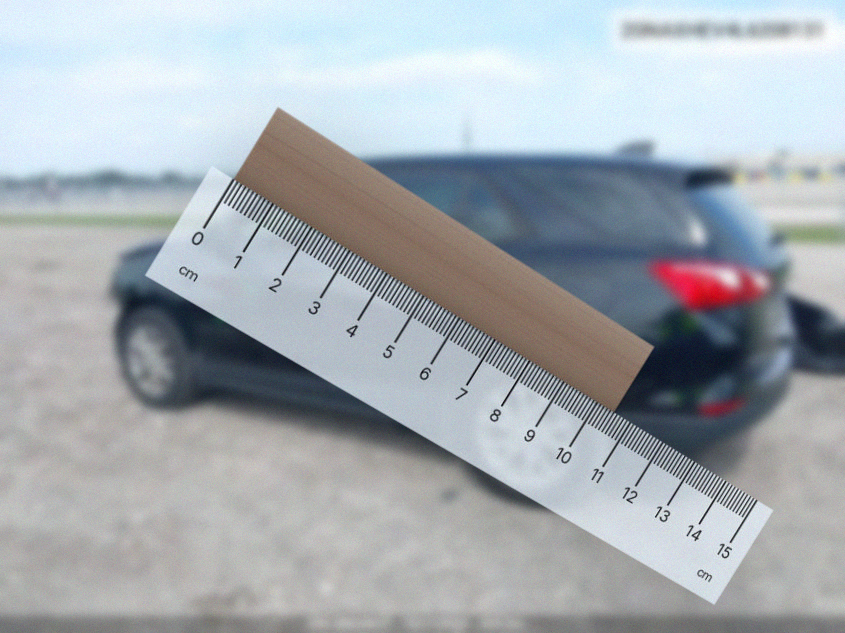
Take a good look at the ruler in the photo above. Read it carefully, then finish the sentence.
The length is 10.5 cm
